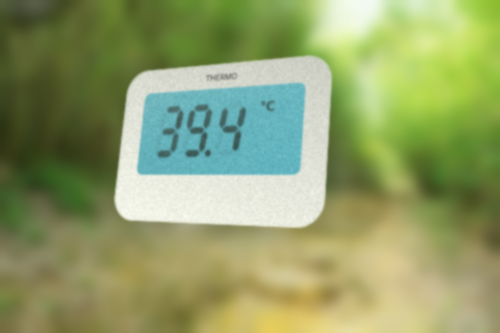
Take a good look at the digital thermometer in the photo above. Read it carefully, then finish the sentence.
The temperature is 39.4 °C
